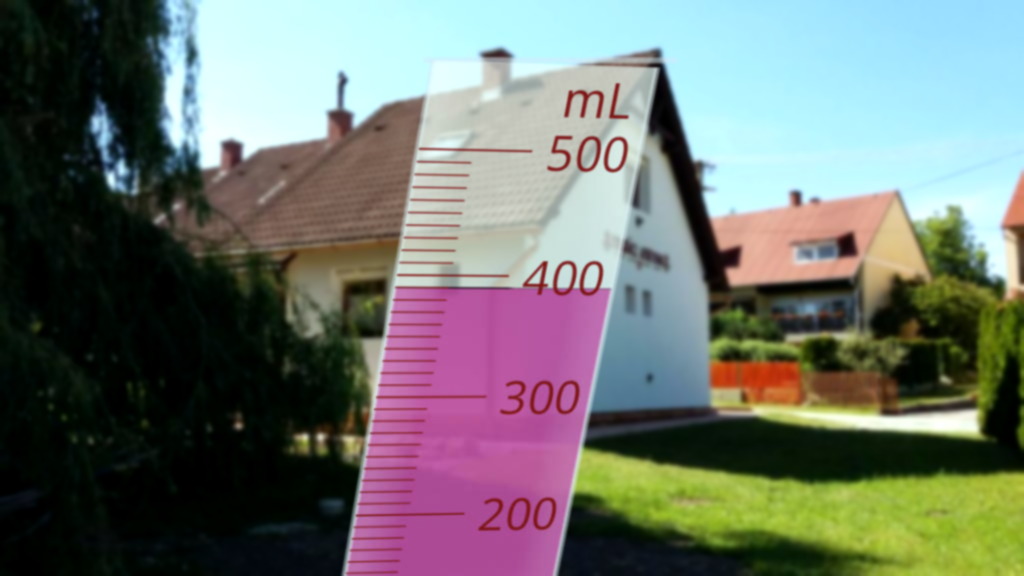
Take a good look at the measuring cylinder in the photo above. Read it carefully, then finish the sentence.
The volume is 390 mL
